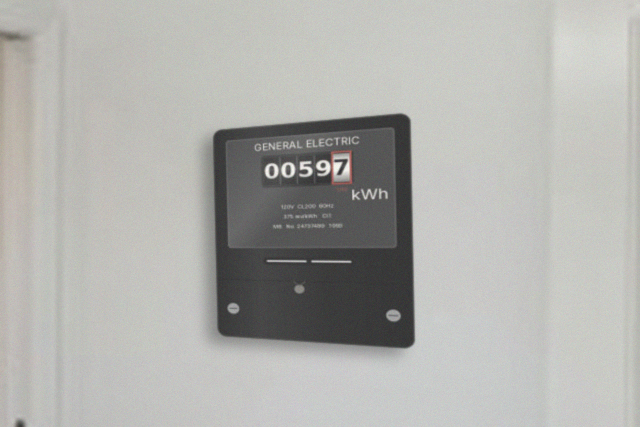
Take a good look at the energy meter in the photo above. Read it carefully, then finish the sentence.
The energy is 59.7 kWh
